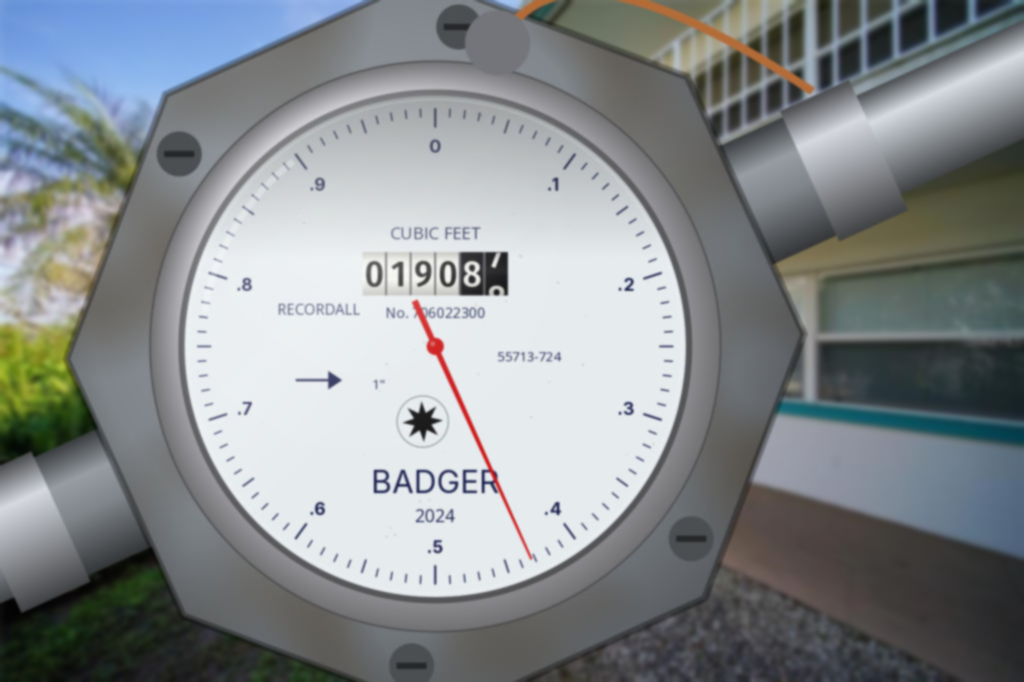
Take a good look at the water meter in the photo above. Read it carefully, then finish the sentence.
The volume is 19087.43 ft³
